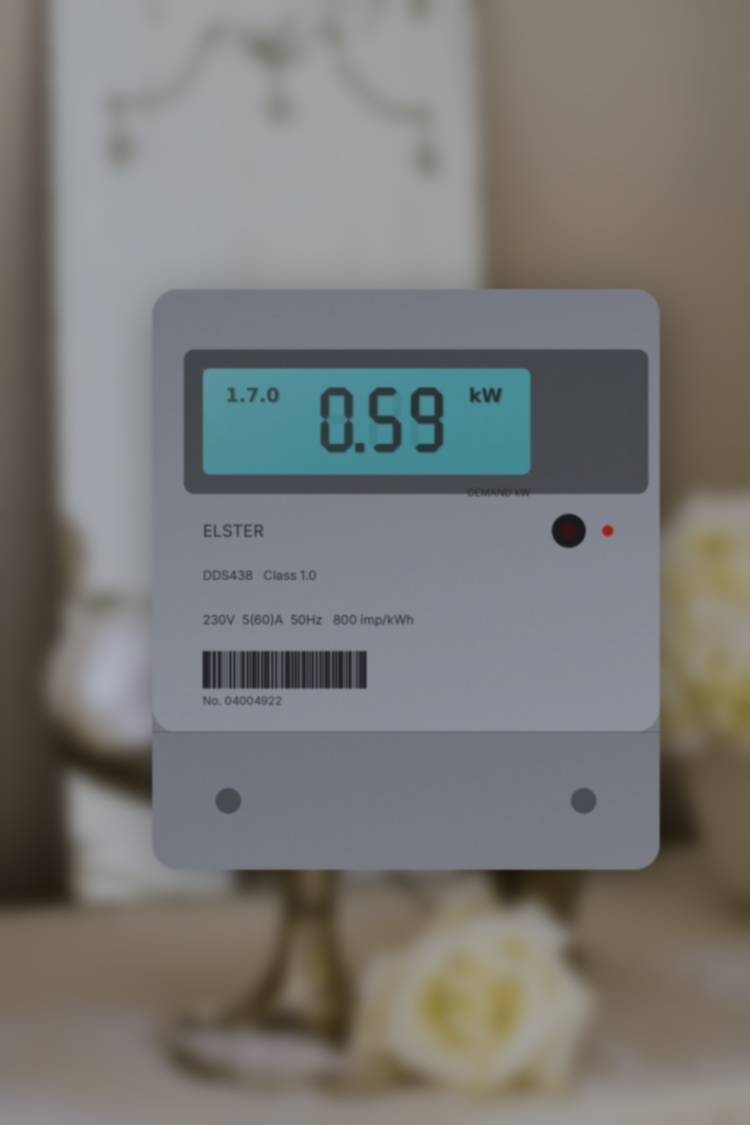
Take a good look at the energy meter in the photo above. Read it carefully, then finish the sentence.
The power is 0.59 kW
